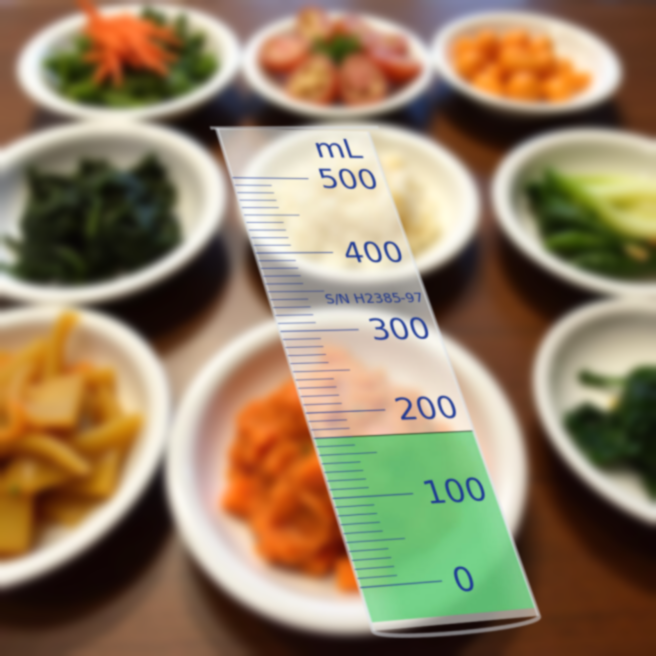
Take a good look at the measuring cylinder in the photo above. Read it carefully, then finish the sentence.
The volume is 170 mL
